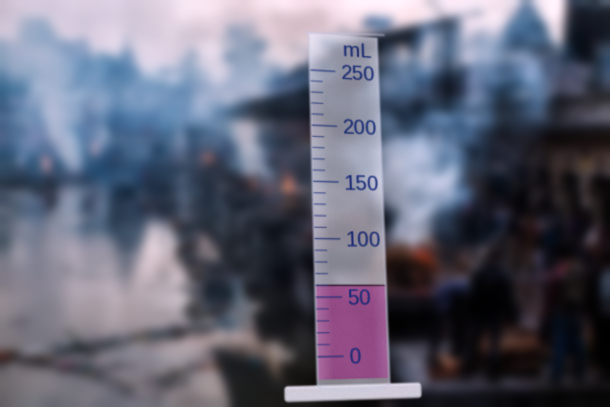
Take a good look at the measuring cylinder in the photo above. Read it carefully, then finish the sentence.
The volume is 60 mL
